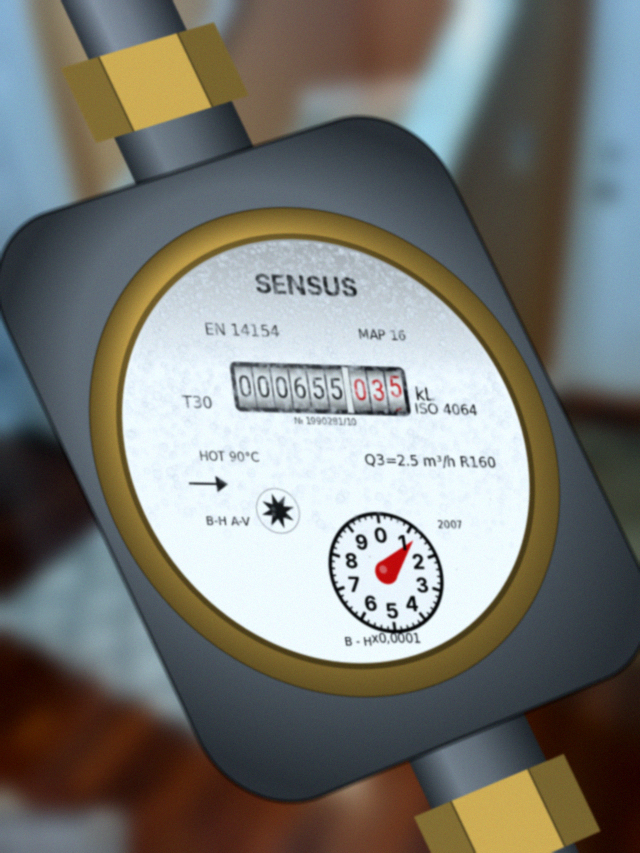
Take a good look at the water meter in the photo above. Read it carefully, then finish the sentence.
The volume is 655.0351 kL
